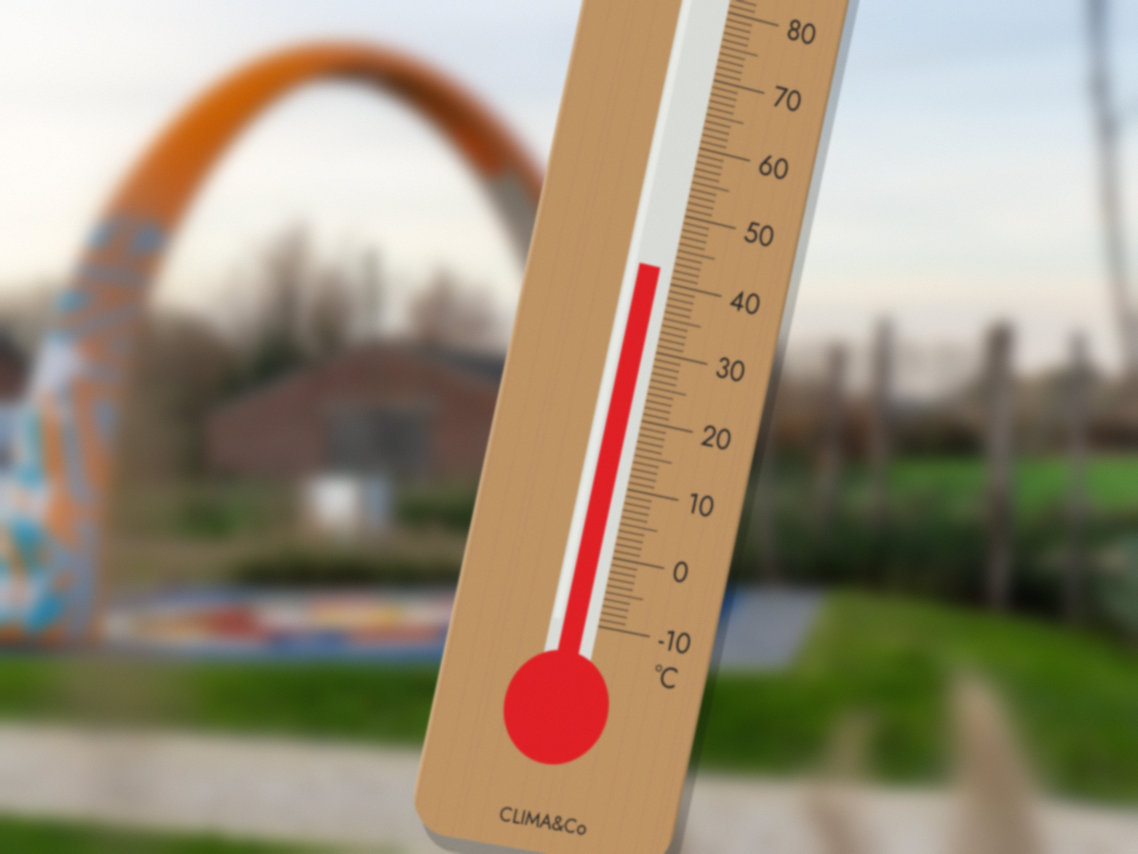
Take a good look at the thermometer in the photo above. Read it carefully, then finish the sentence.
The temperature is 42 °C
